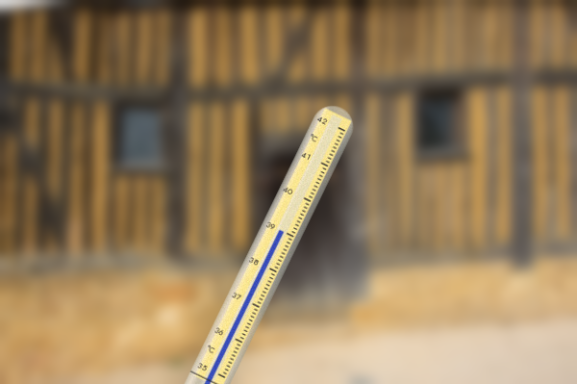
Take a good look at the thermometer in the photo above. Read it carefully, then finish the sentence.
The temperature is 39 °C
